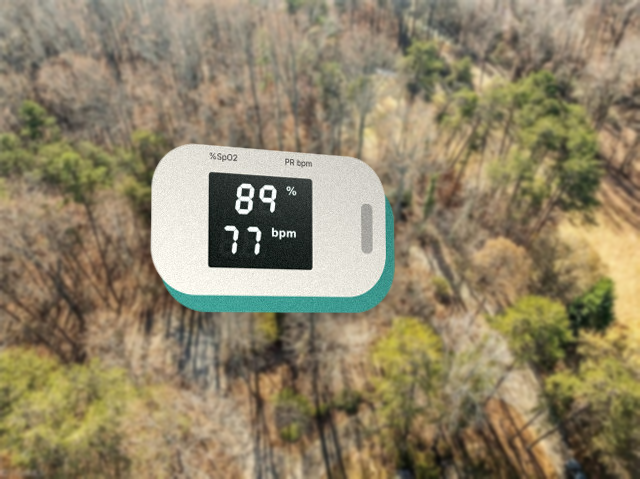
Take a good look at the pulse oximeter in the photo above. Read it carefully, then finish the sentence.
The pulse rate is 77 bpm
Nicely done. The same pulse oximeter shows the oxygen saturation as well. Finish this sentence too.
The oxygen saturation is 89 %
